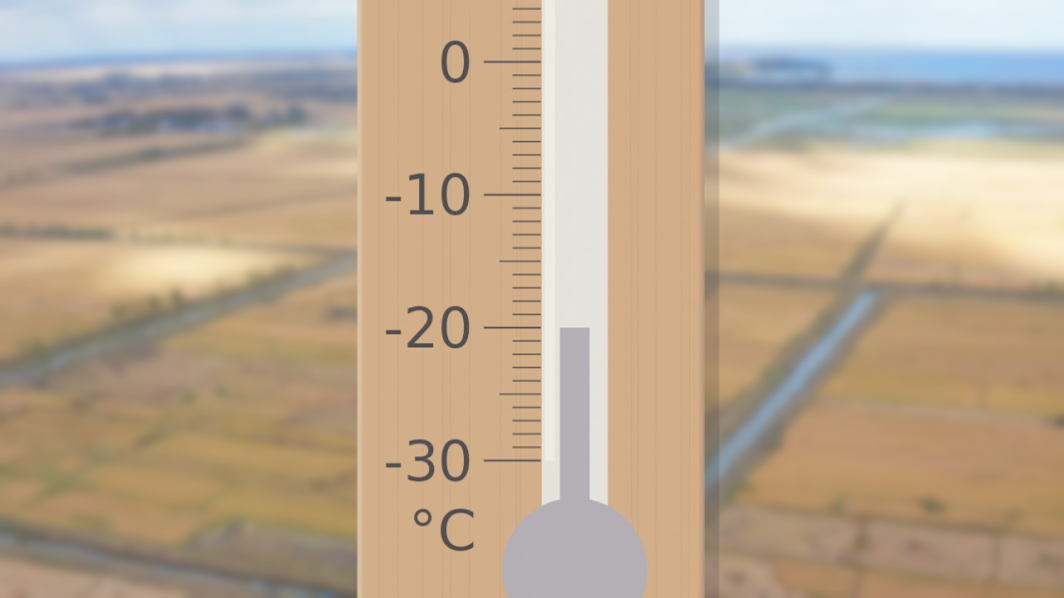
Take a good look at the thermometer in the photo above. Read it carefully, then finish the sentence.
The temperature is -20 °C
